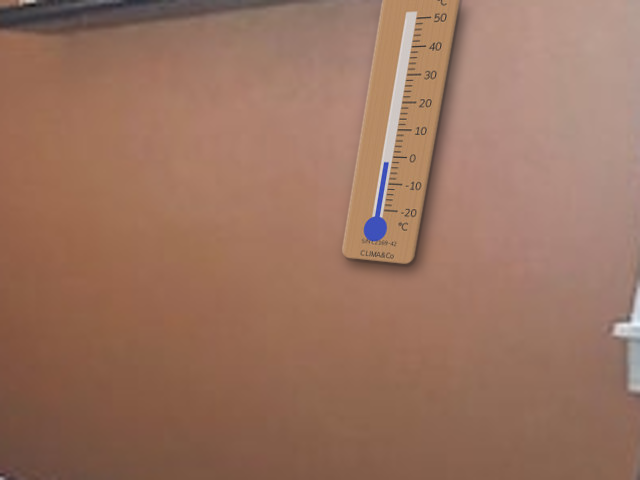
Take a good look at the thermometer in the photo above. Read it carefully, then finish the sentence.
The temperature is -2 °C
